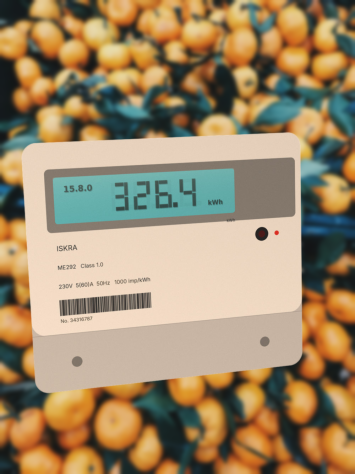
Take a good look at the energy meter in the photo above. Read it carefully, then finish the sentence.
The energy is 326.4 kWh
